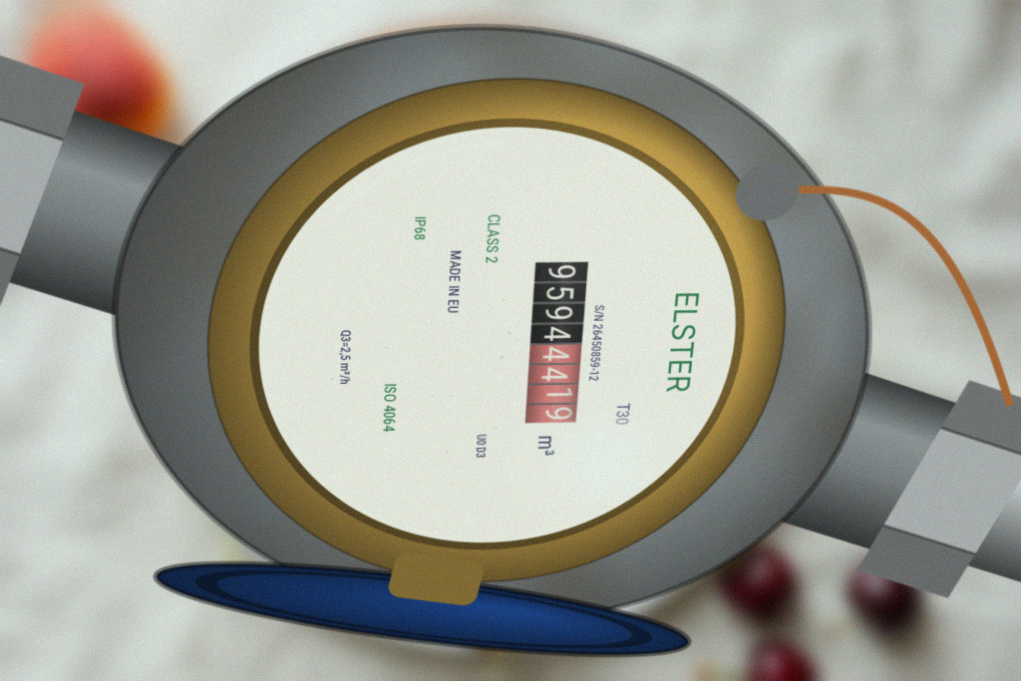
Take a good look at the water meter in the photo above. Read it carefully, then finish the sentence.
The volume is 9594.4419 m³
